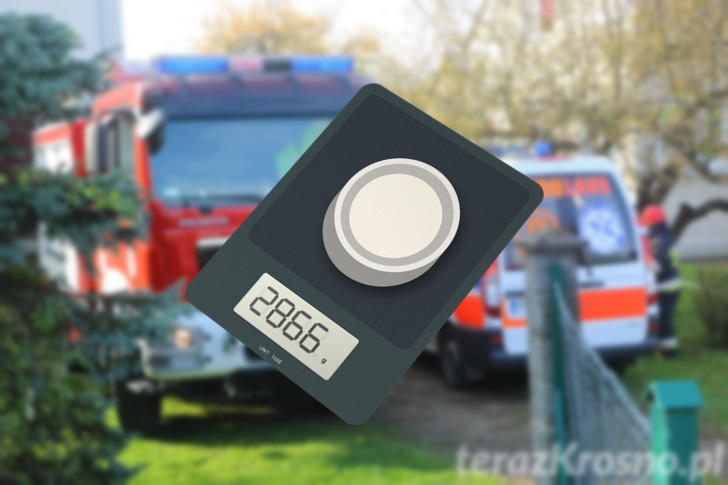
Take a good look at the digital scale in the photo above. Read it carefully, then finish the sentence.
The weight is 2866 g
